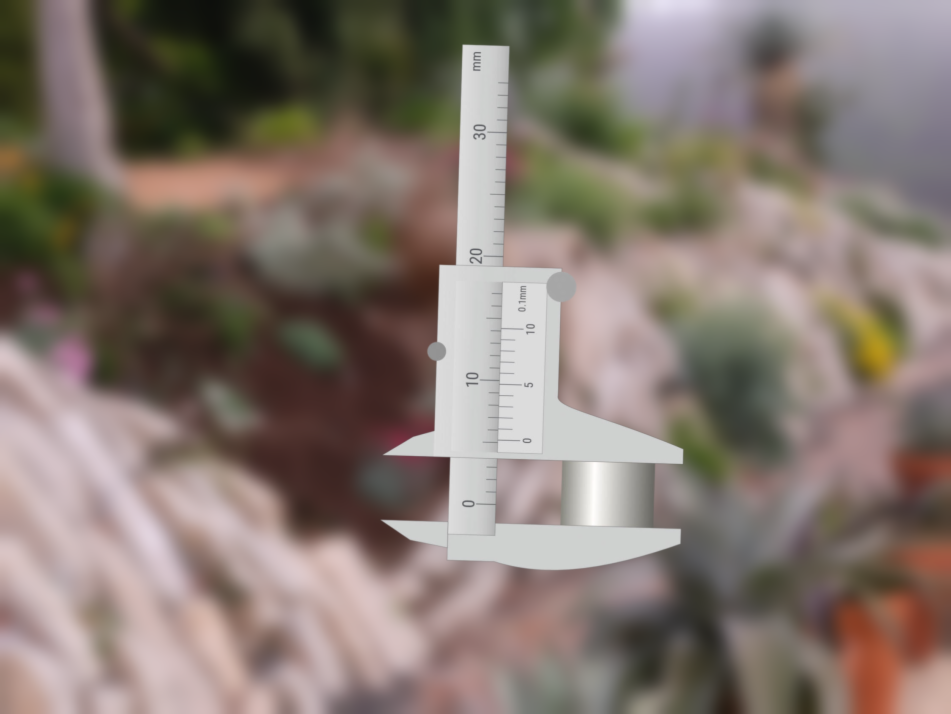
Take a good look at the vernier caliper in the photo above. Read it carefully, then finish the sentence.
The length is 5.2 mm
